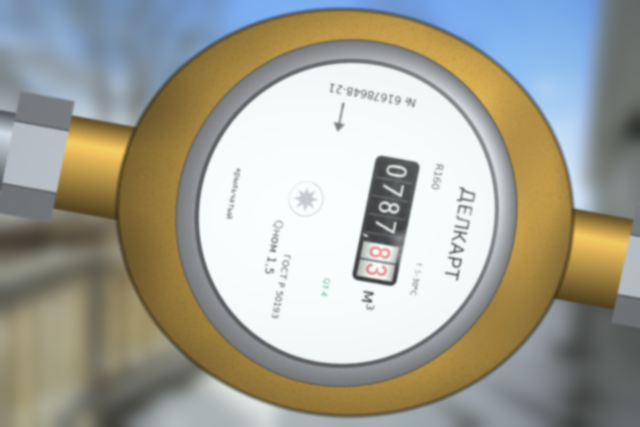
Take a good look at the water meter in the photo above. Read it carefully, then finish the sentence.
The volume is 787.83 m³
